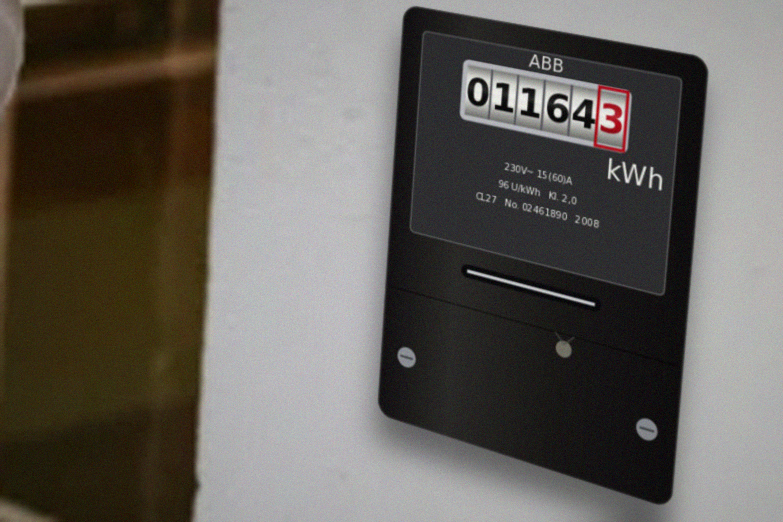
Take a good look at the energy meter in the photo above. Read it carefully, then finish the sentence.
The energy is 1164.3 kWh
